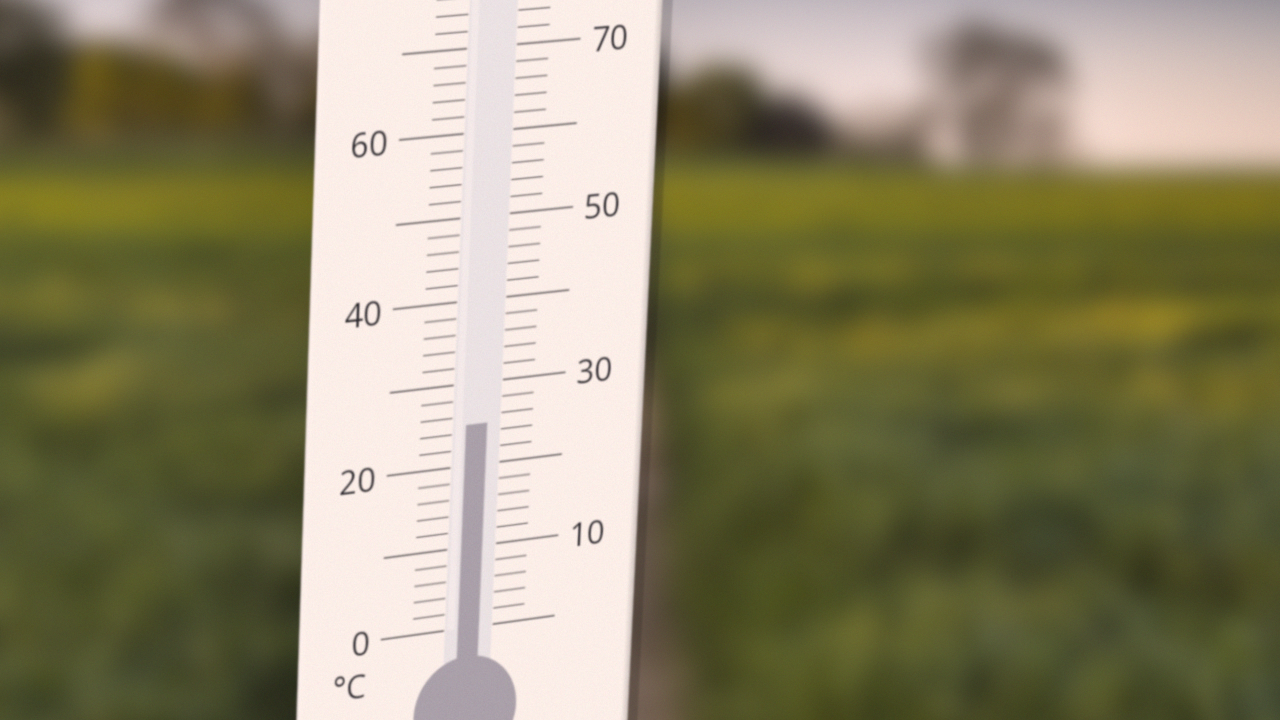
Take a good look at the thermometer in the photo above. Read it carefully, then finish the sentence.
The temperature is 25 °C
